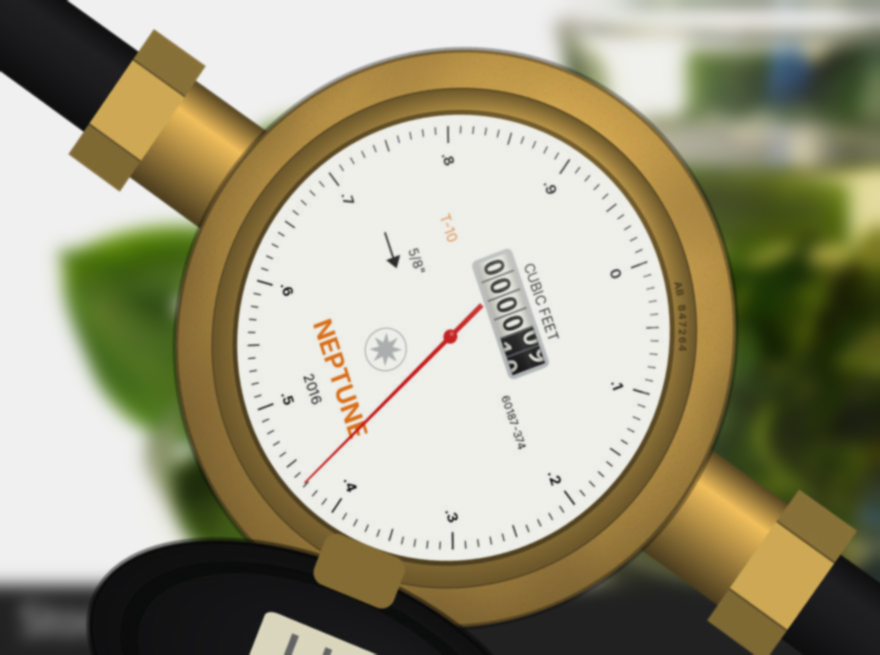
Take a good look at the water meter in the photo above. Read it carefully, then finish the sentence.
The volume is 9.43 ft³
